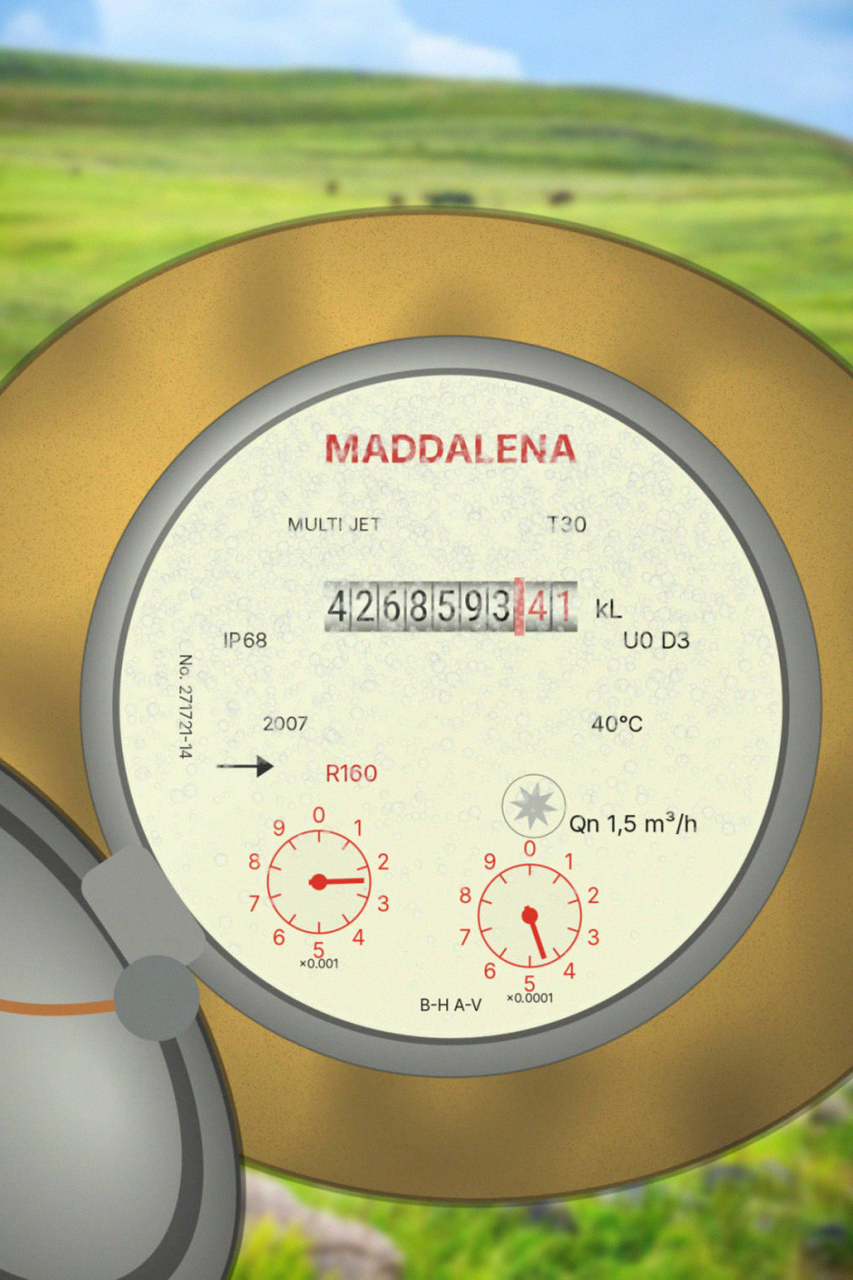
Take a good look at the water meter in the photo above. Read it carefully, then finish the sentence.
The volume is 4268593.4124 kL
